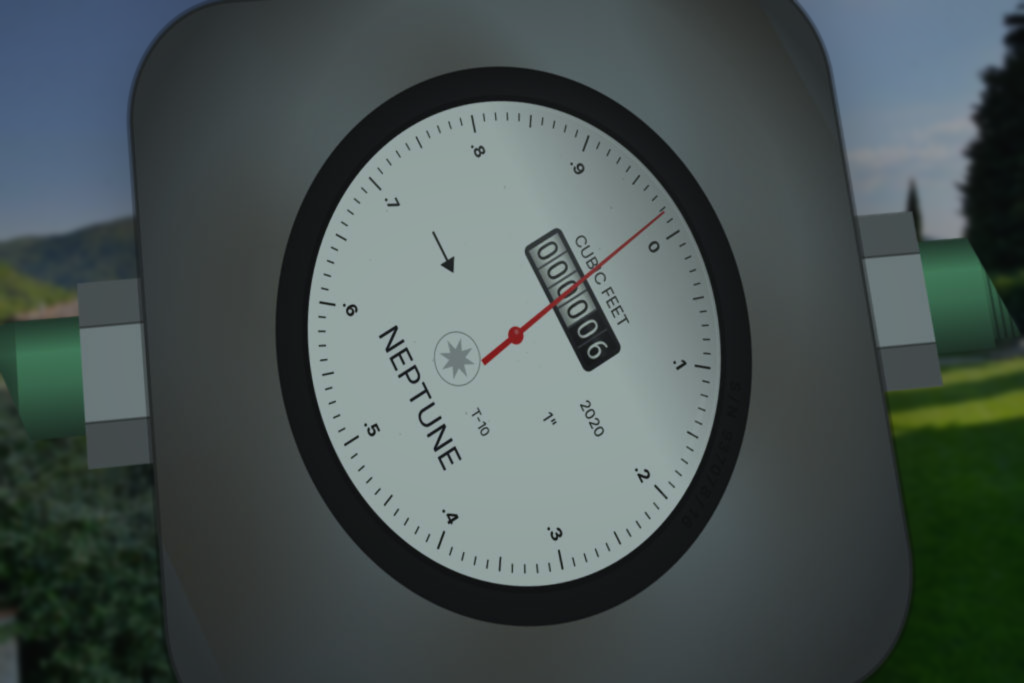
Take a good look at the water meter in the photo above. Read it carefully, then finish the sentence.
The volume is 5.98 ft³
